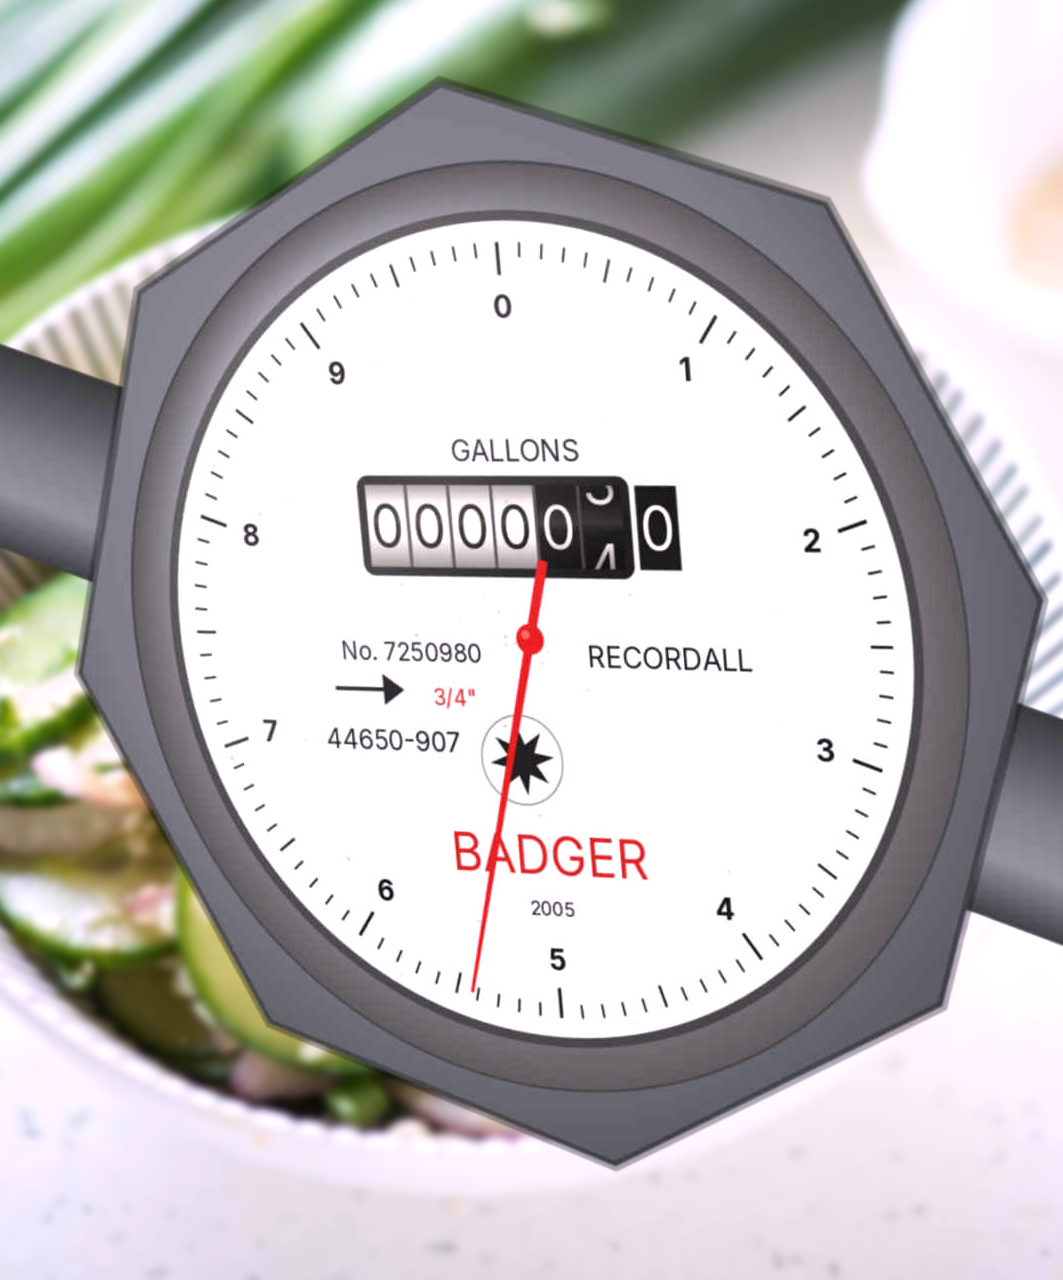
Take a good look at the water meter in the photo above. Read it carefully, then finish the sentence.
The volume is 35.4 gal
